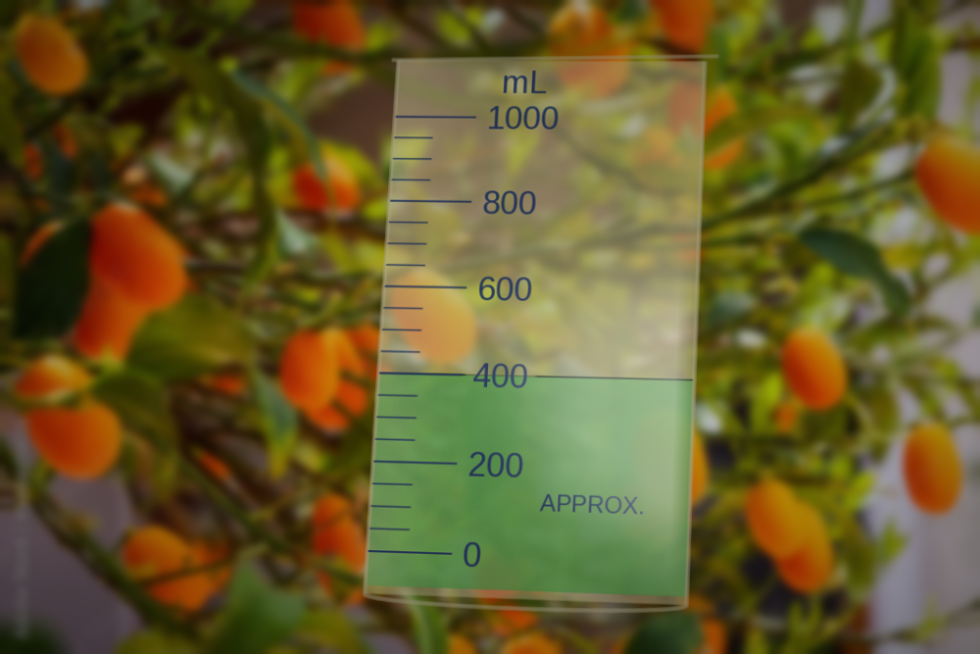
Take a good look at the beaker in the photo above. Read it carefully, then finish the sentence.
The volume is 400 mL
